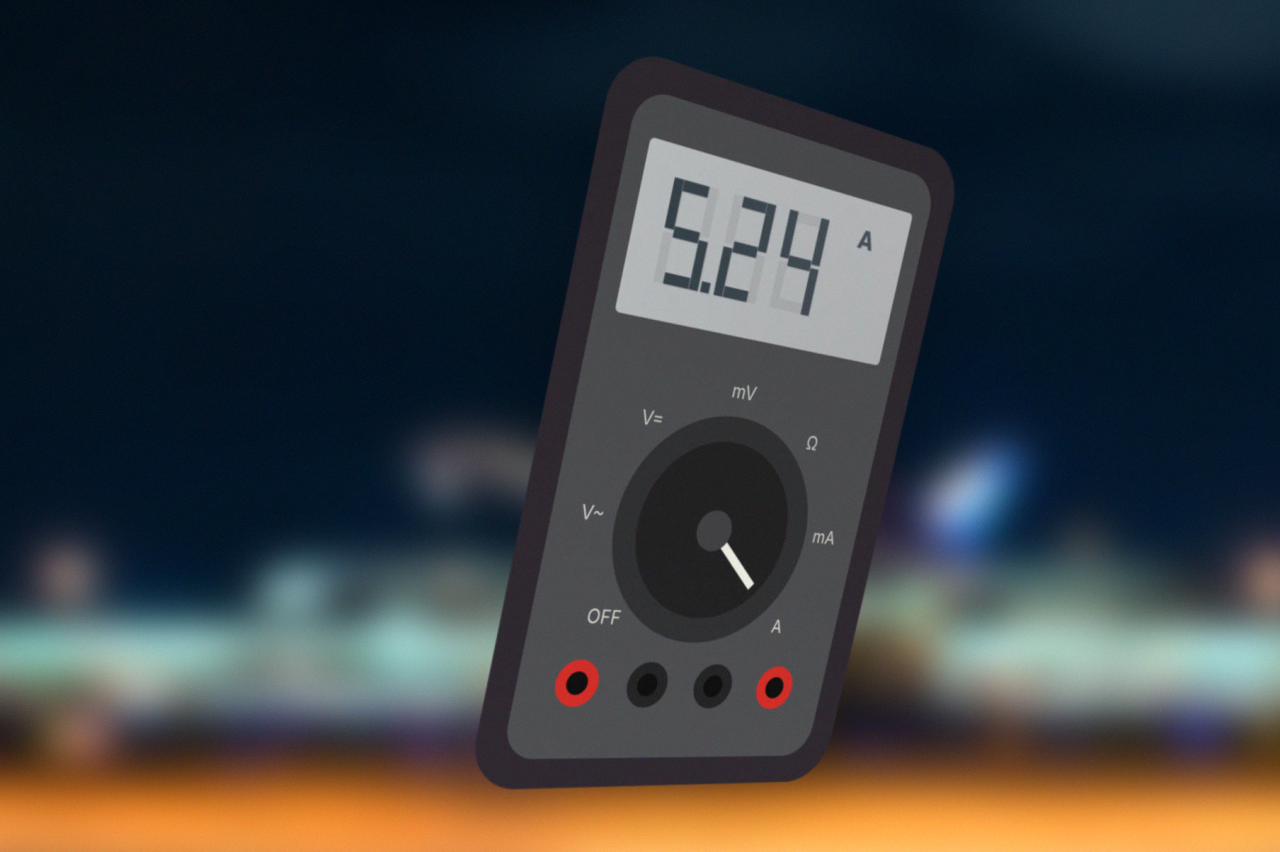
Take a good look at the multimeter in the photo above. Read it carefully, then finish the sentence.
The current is 5.24 A
